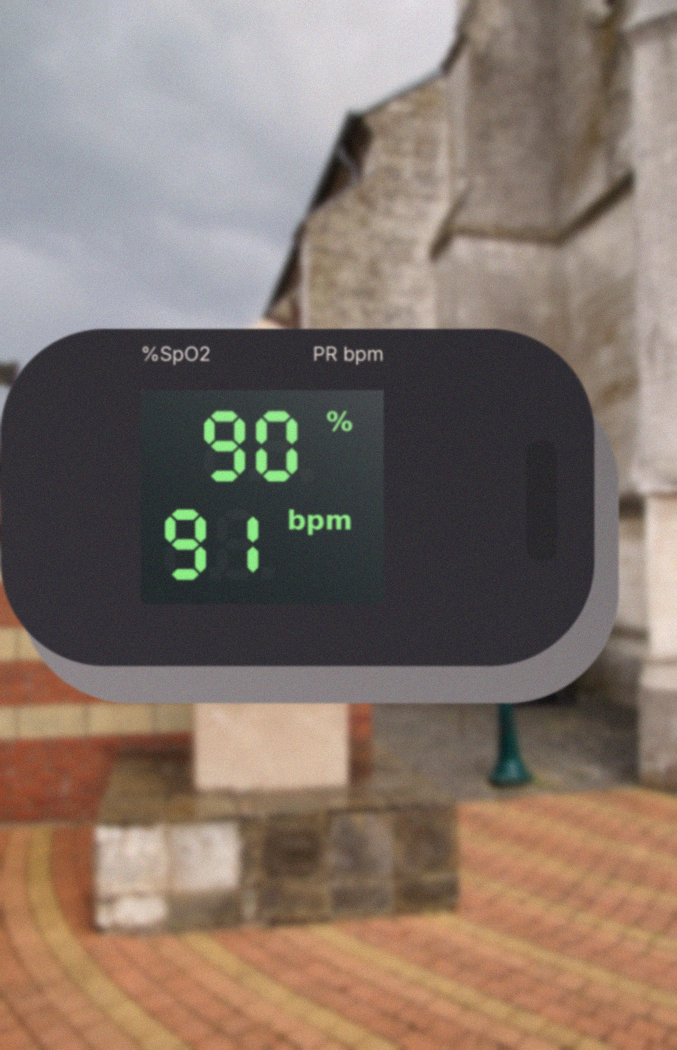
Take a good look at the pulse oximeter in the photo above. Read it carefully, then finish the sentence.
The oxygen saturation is 90 %
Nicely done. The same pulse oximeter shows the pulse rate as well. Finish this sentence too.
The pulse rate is 91 bpm
